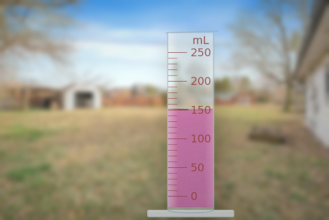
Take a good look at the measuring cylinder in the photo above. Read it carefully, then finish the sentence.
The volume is 150 mL
